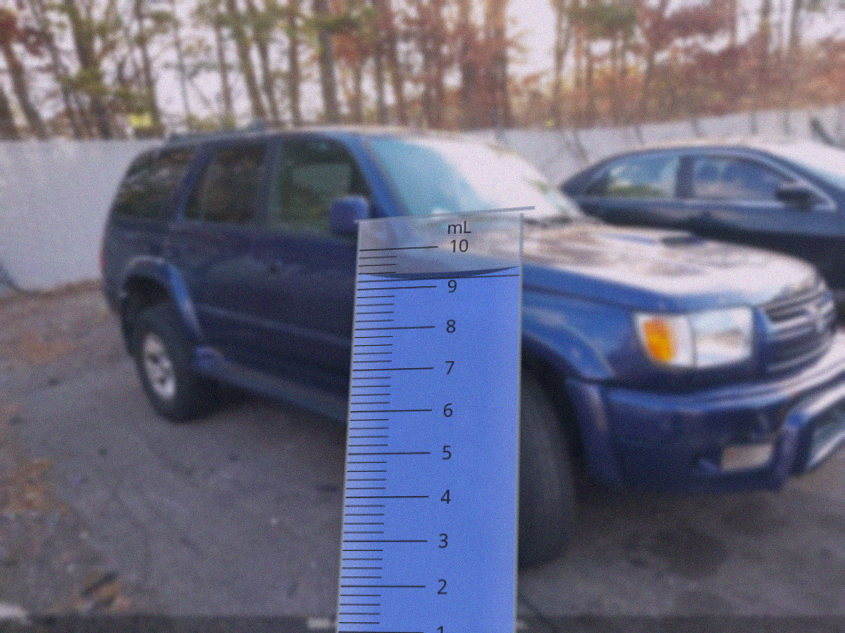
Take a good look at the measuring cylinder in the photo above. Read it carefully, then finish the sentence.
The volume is 9.2 mL
